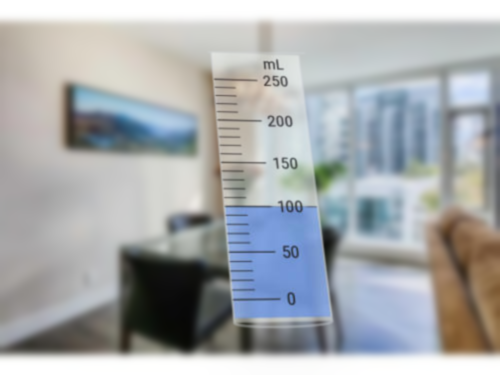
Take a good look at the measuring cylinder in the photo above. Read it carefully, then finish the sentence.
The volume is 100 mL
